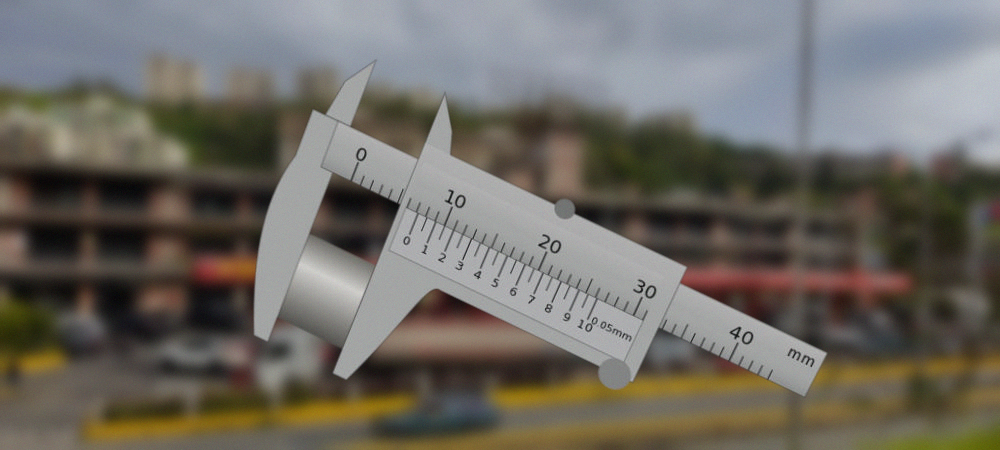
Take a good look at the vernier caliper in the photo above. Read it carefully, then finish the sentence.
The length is 7.2 mm
